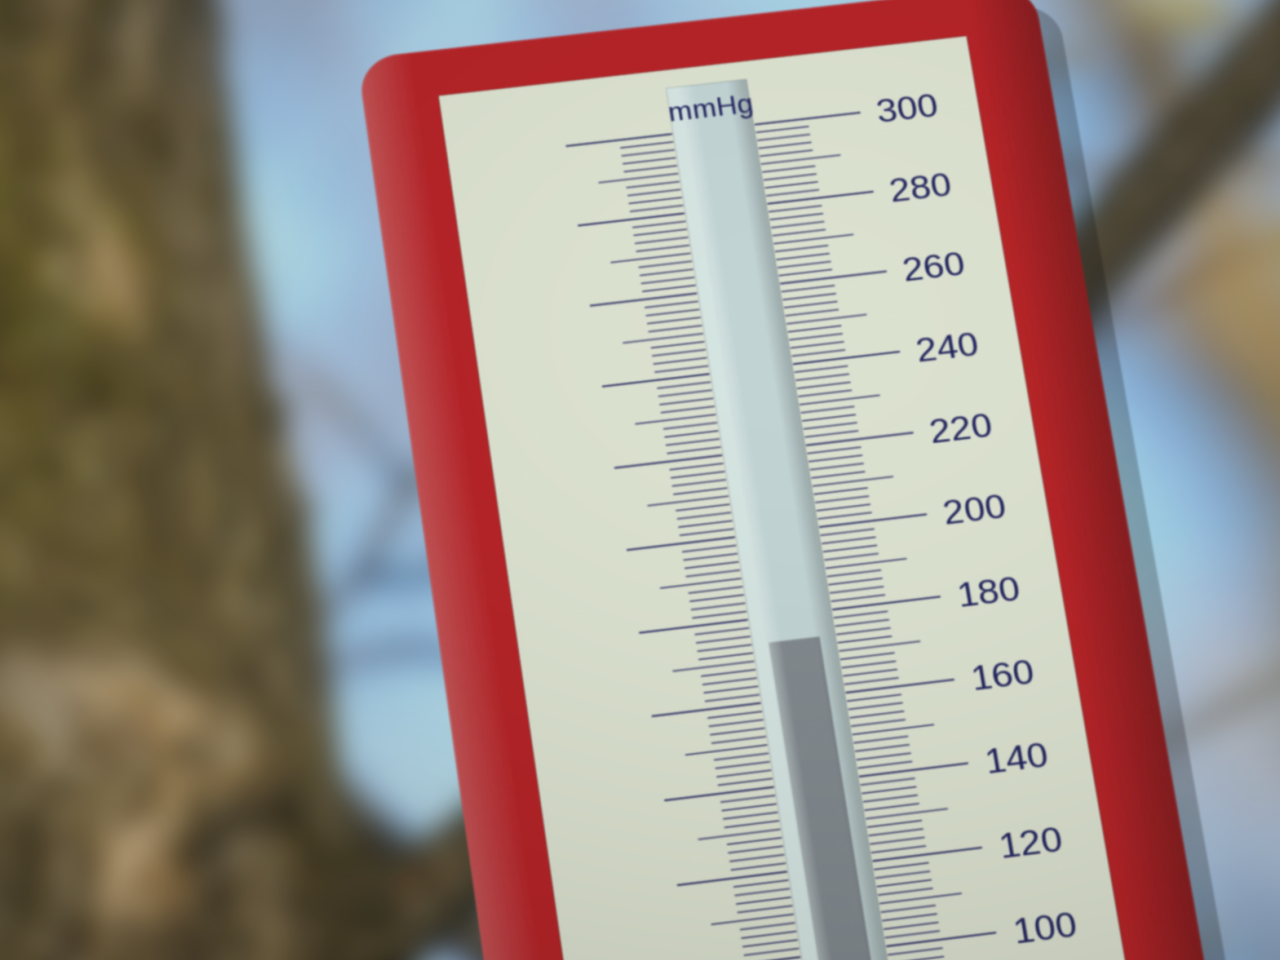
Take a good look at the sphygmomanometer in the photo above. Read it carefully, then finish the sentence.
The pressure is 174 mmHg
